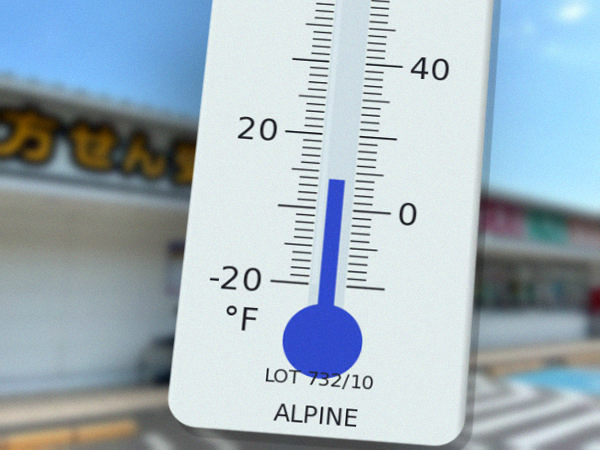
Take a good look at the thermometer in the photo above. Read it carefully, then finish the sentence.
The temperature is 8 °F
